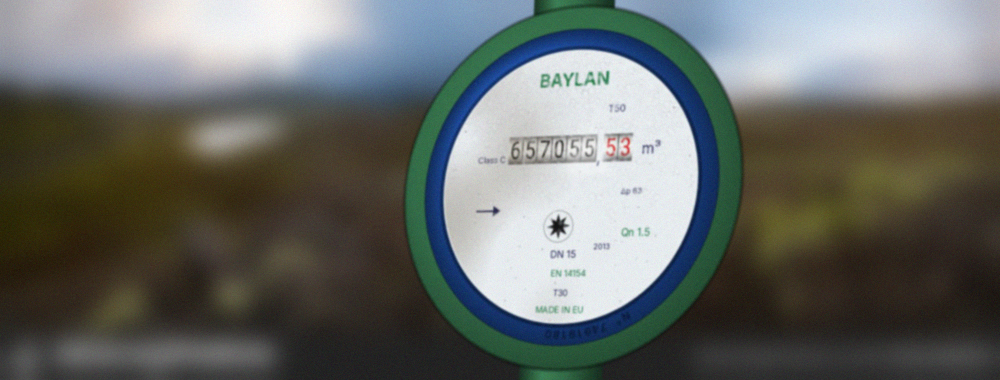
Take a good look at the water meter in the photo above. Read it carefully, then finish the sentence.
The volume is 657055.53 m³
